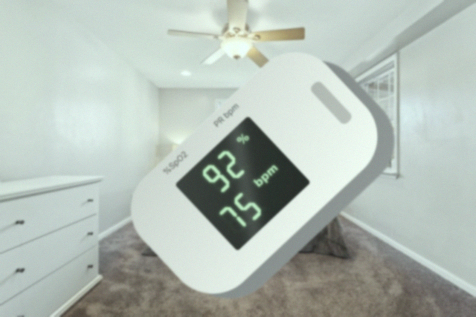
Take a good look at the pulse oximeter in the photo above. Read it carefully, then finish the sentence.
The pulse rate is 75 bpm
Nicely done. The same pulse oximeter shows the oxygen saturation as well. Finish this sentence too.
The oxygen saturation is 92 %
